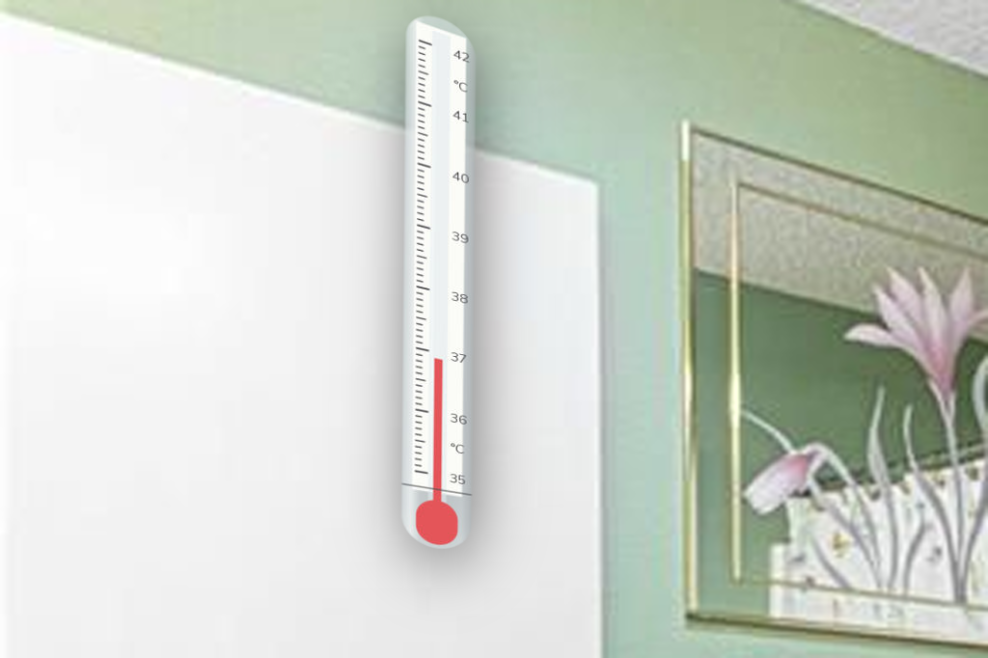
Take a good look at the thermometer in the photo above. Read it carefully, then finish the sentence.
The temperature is 36.9 °C
